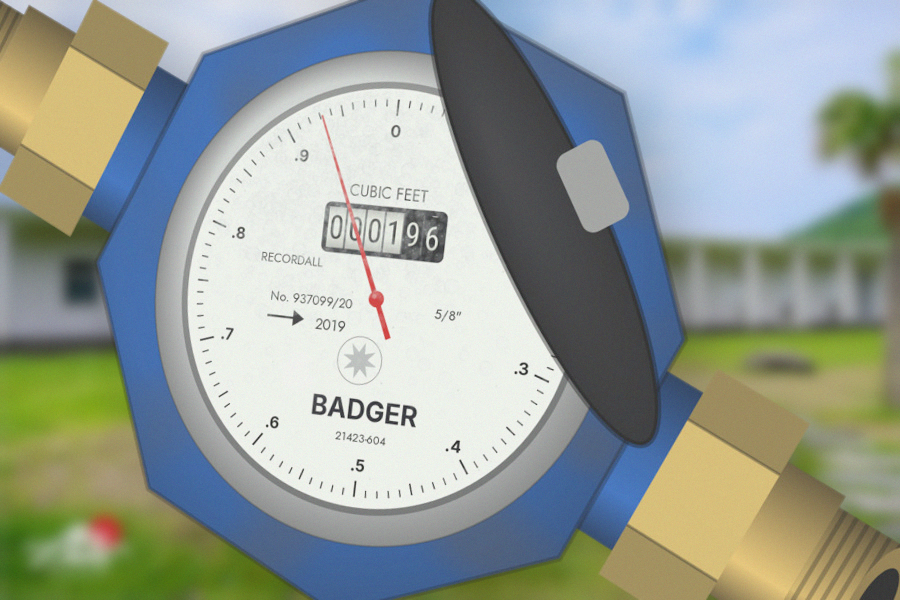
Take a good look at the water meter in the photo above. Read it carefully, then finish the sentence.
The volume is 195.93 ft³
